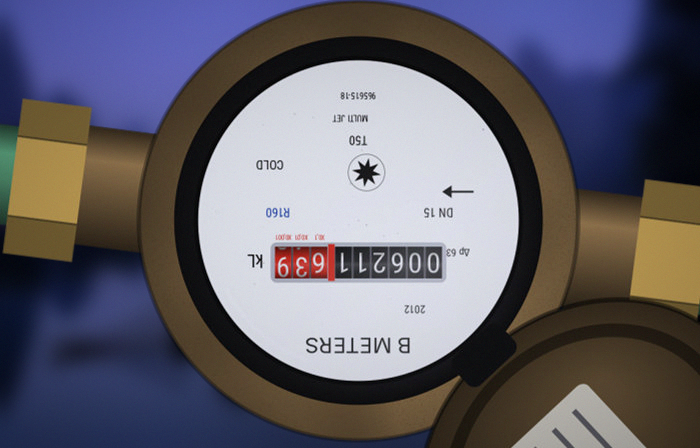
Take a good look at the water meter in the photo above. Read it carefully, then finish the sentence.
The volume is 6211.639 kL
